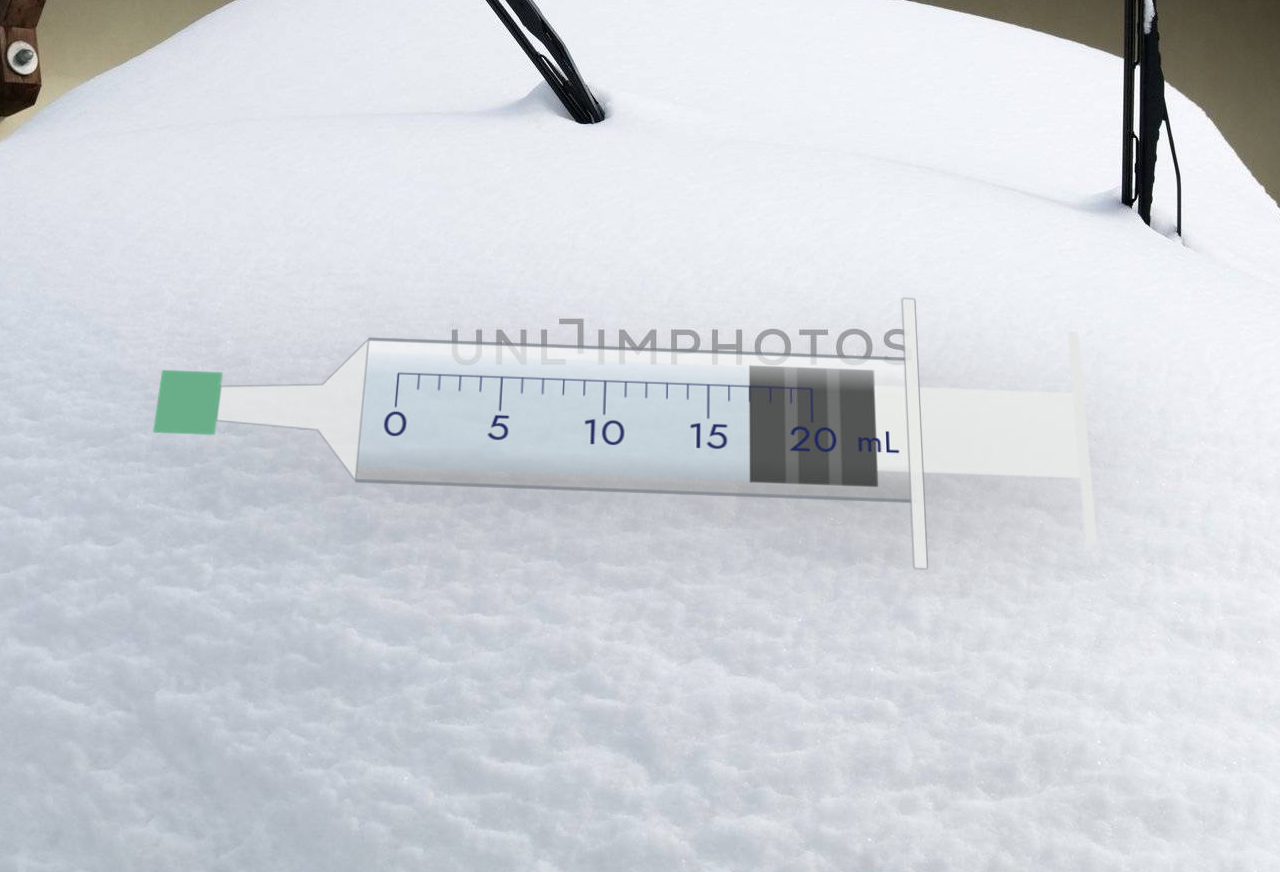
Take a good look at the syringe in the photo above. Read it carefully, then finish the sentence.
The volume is 17 mL
